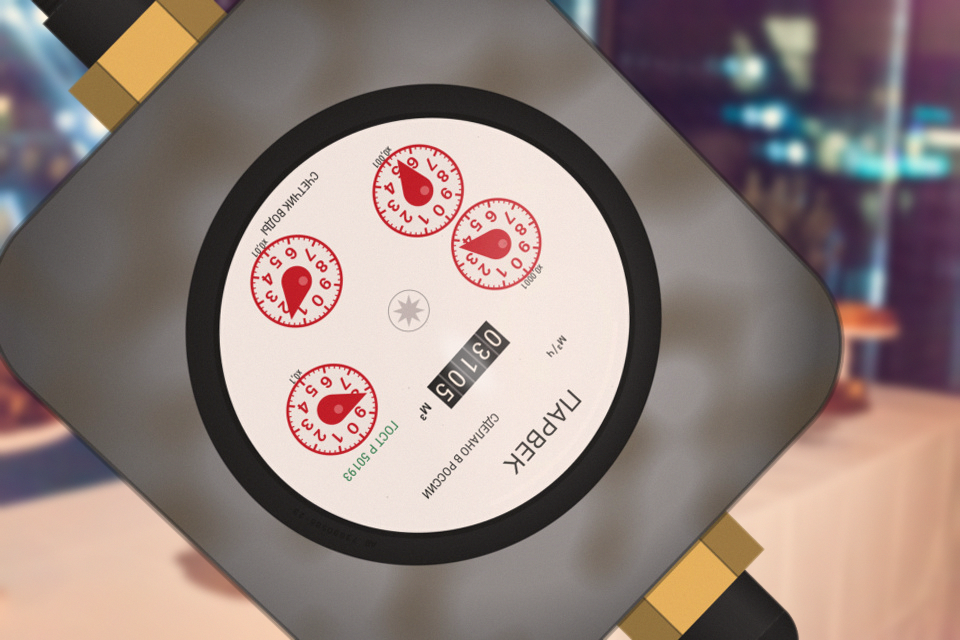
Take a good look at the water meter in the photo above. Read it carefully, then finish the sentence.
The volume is 3105.8153 m³
